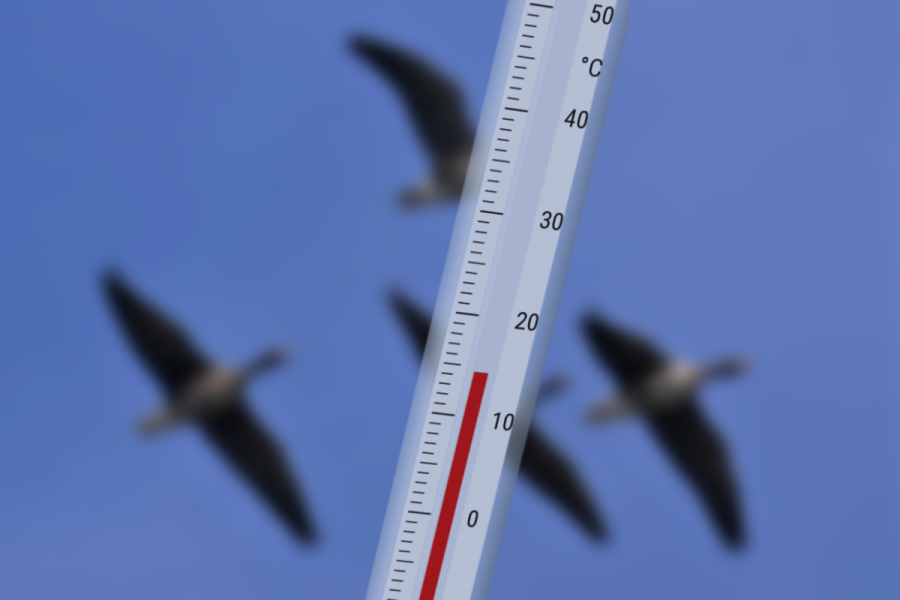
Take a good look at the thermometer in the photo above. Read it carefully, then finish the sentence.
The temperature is 14.5 °C
